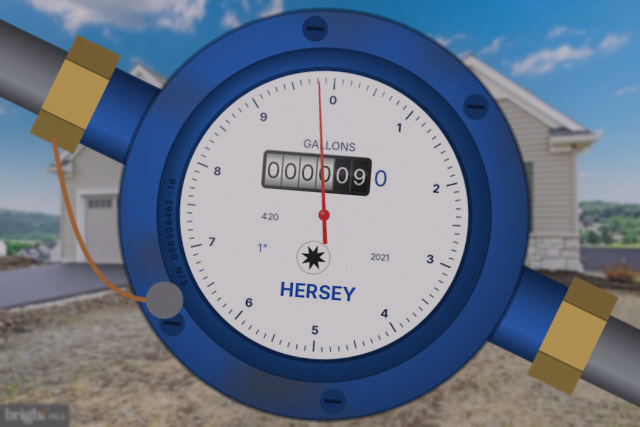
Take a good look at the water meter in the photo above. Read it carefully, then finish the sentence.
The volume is 89.8 gal
